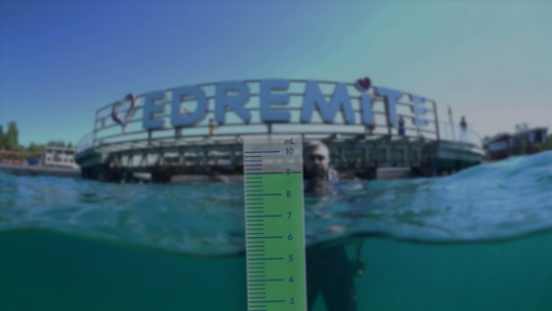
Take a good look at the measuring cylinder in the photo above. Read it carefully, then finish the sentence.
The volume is 9 mL
